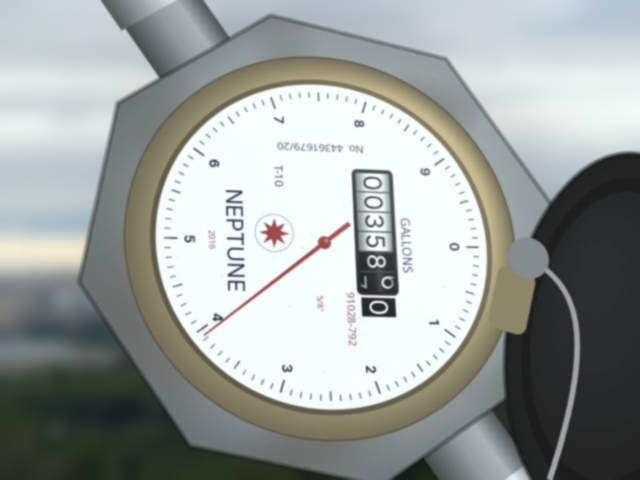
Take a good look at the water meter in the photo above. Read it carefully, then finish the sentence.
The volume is 35863.9 gal
